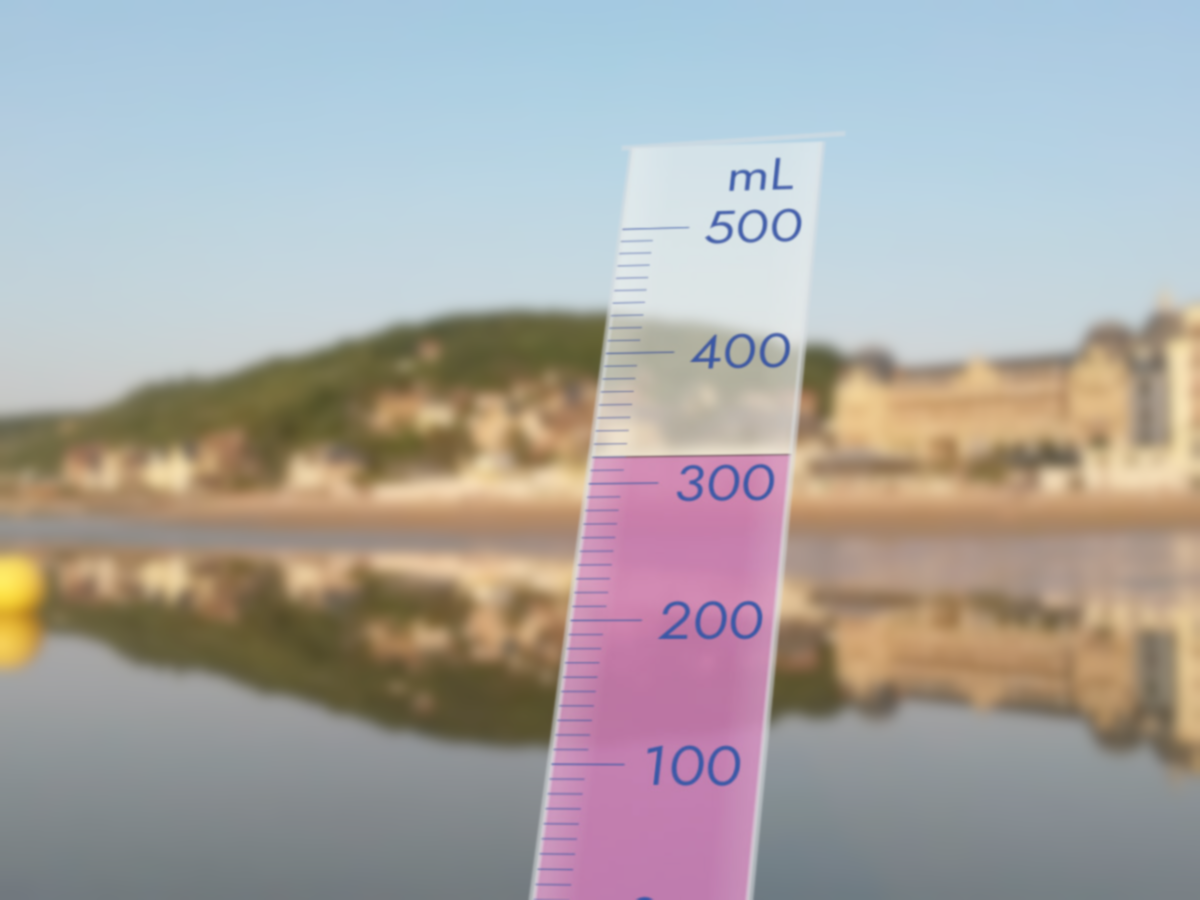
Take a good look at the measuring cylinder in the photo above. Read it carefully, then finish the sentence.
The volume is 320 mL
